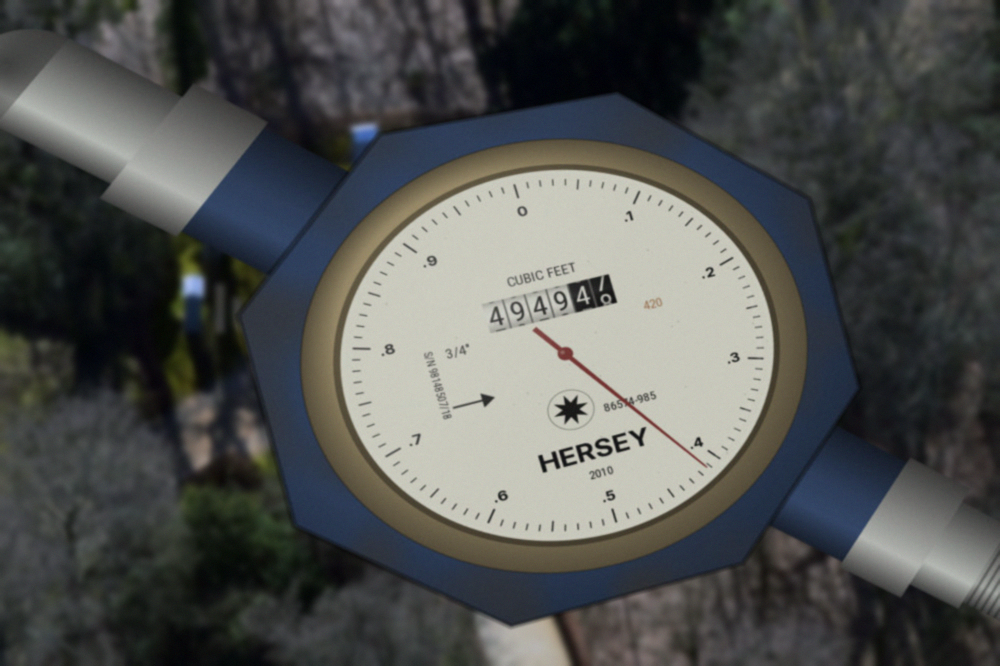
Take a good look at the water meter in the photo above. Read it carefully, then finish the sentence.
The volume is 494947.41 ft³
